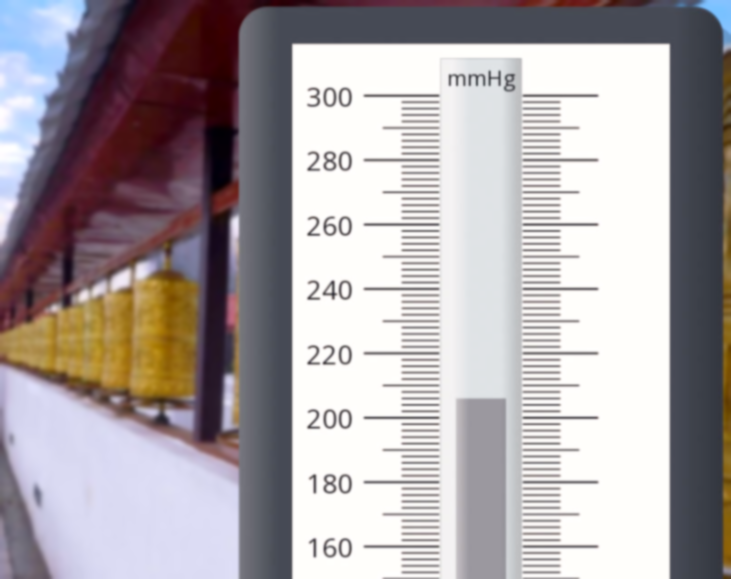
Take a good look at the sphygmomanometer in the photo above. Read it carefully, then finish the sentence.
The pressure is 206 mmHg
